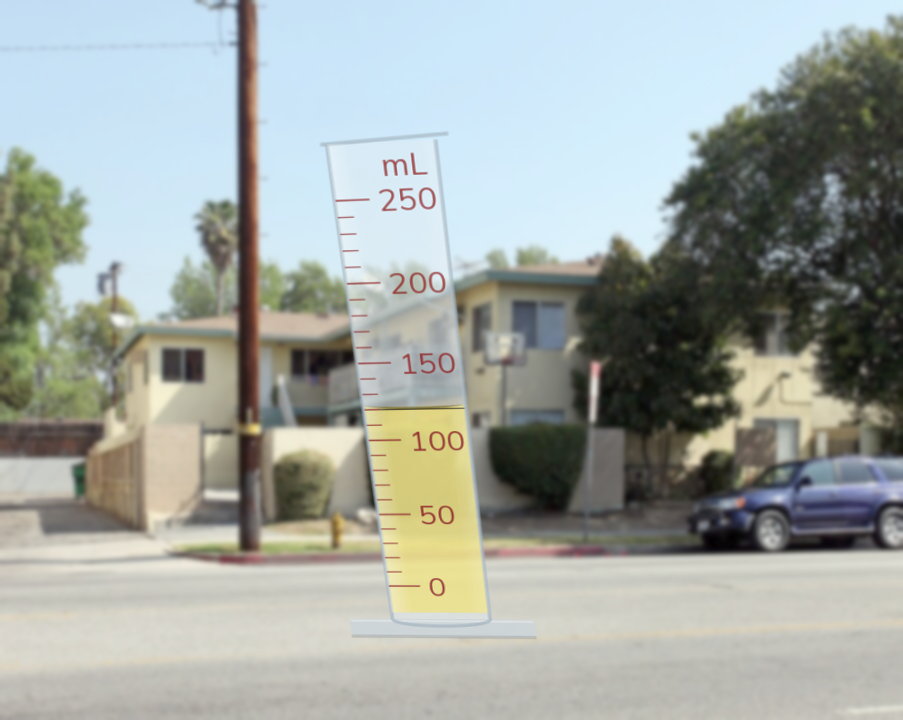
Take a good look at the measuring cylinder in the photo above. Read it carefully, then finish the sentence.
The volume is 120 mL
